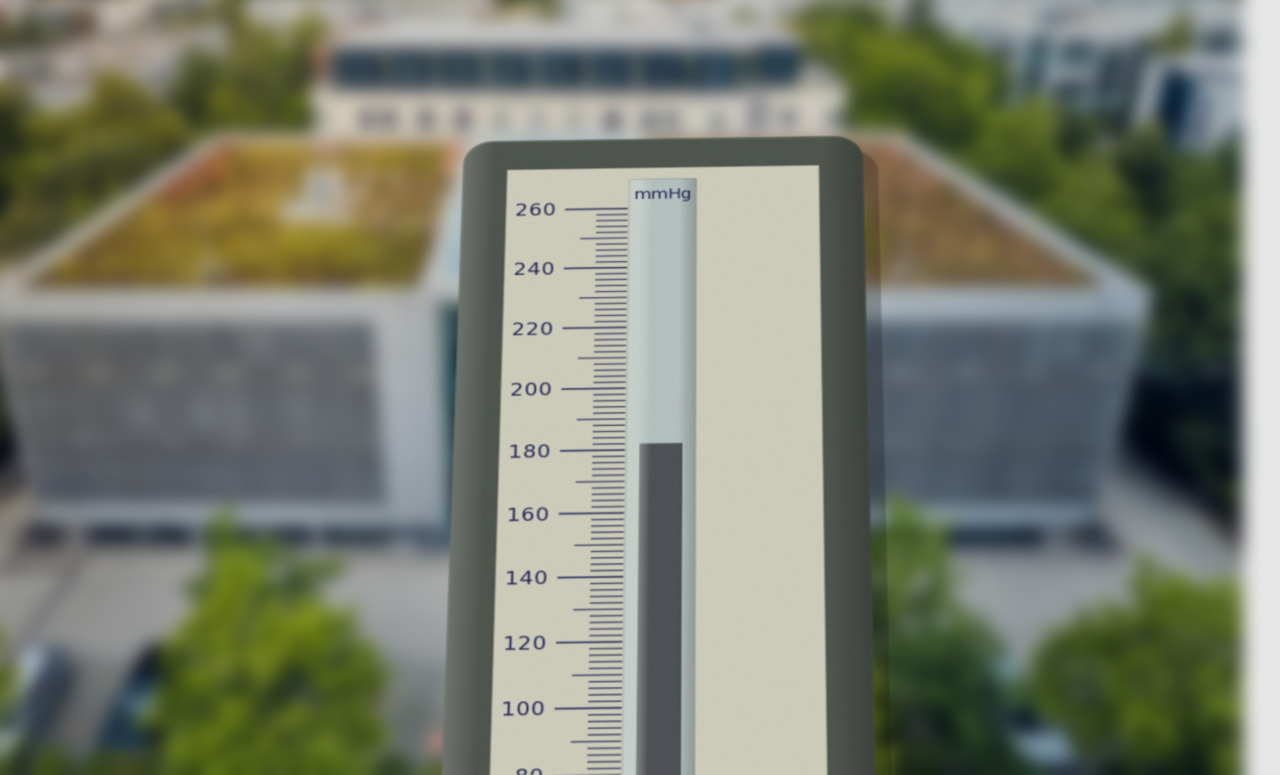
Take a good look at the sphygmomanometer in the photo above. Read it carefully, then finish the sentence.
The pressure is 182 mmHg
